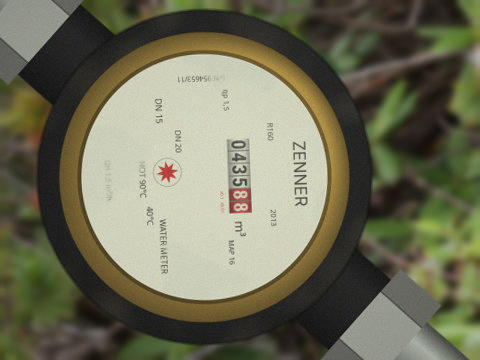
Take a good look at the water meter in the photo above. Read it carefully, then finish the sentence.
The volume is 435.88 m³
